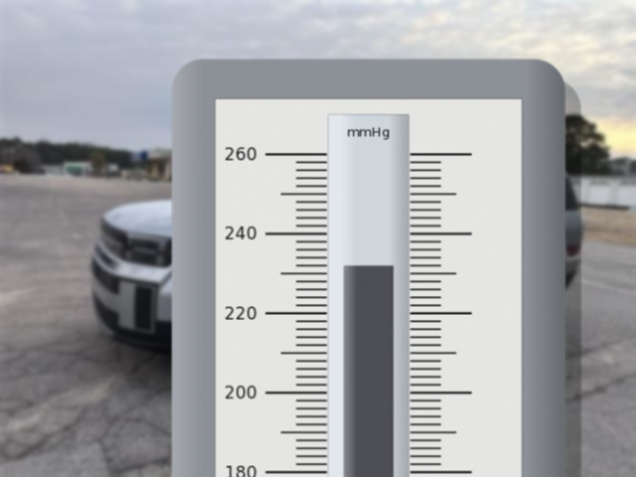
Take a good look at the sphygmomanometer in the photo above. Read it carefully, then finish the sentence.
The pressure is 232 mmHg
